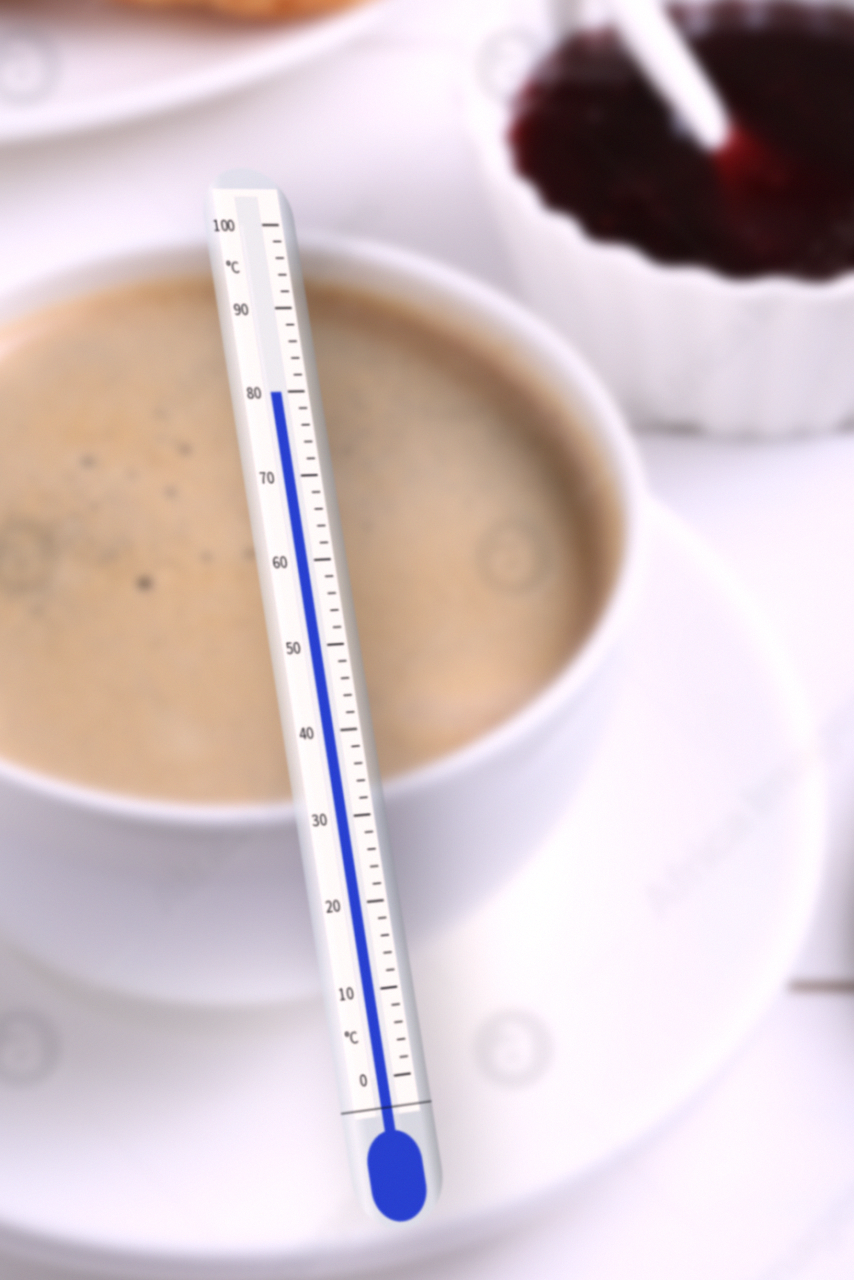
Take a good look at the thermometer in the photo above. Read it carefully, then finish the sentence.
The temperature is 80 °C
